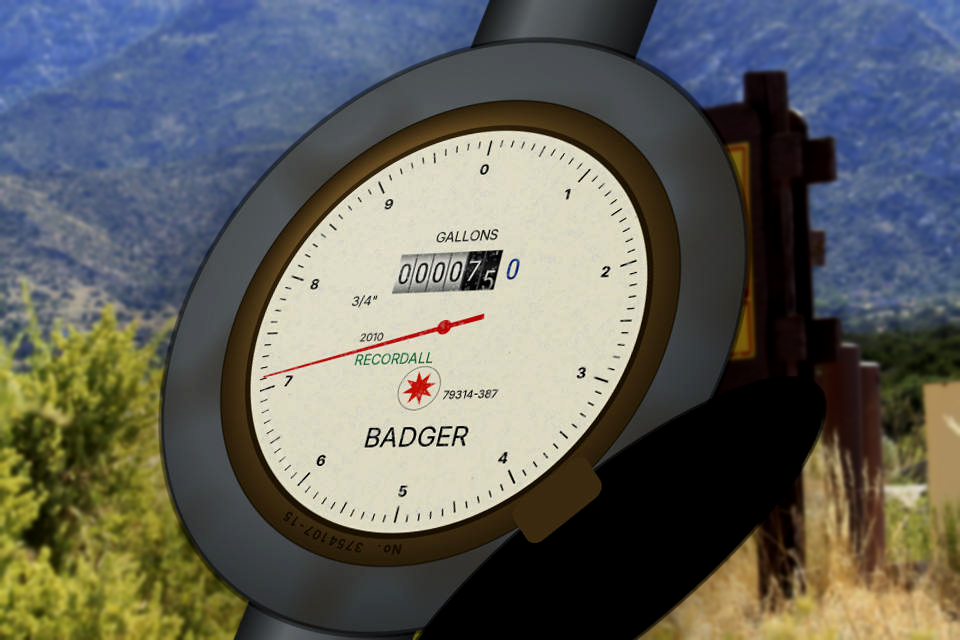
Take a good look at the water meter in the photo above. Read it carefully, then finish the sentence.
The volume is 747.1 gal
